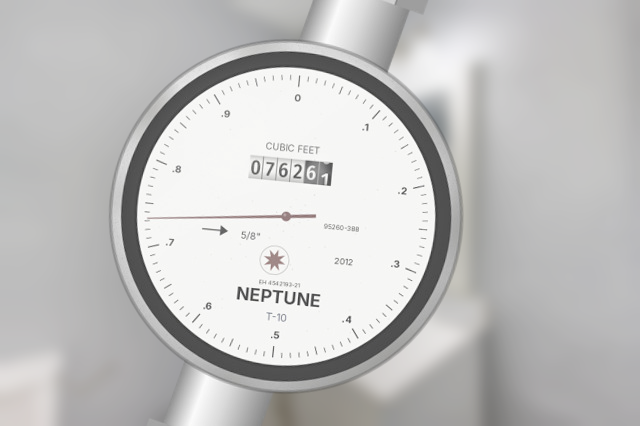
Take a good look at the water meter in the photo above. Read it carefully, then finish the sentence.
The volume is 76260.73 ft³
